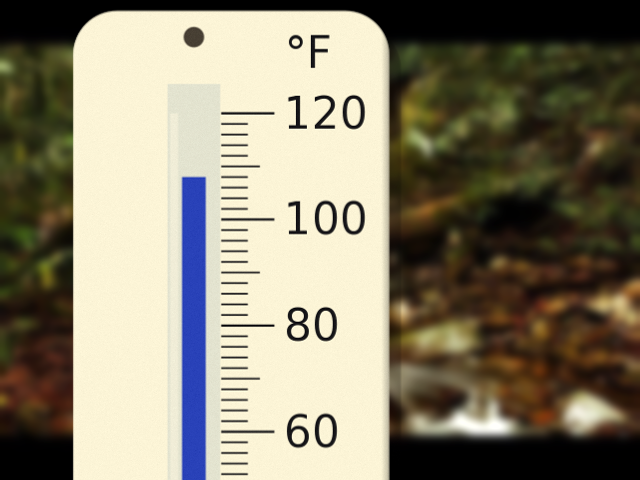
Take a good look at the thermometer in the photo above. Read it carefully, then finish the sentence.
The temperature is 108 °F
